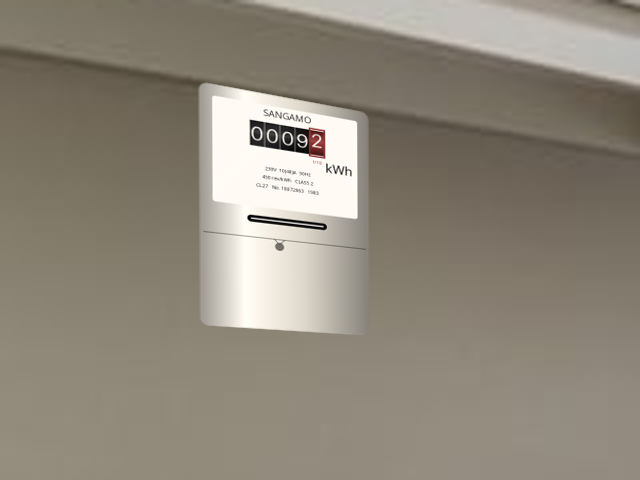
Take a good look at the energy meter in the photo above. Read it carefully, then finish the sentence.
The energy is 9.2 kWh
